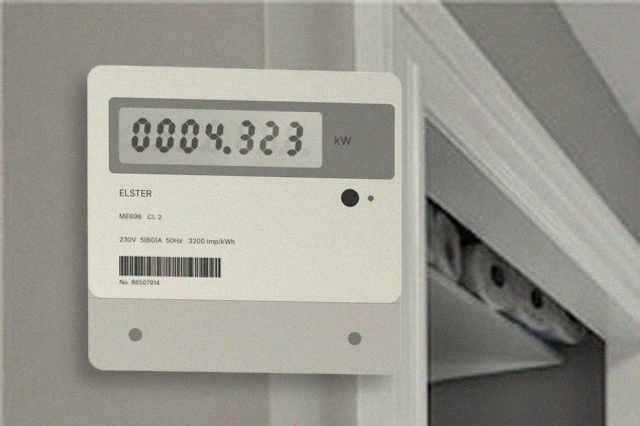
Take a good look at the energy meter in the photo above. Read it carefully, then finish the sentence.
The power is 4.323 kW
